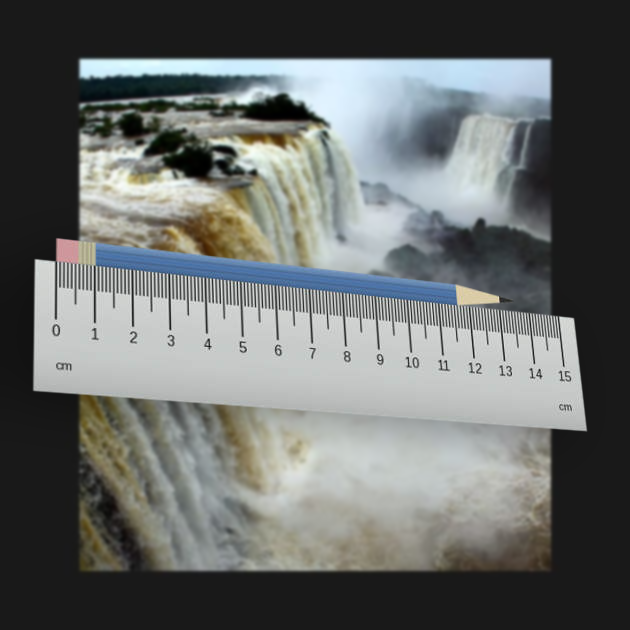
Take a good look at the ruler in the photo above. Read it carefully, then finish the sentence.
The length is 13.5 cm
